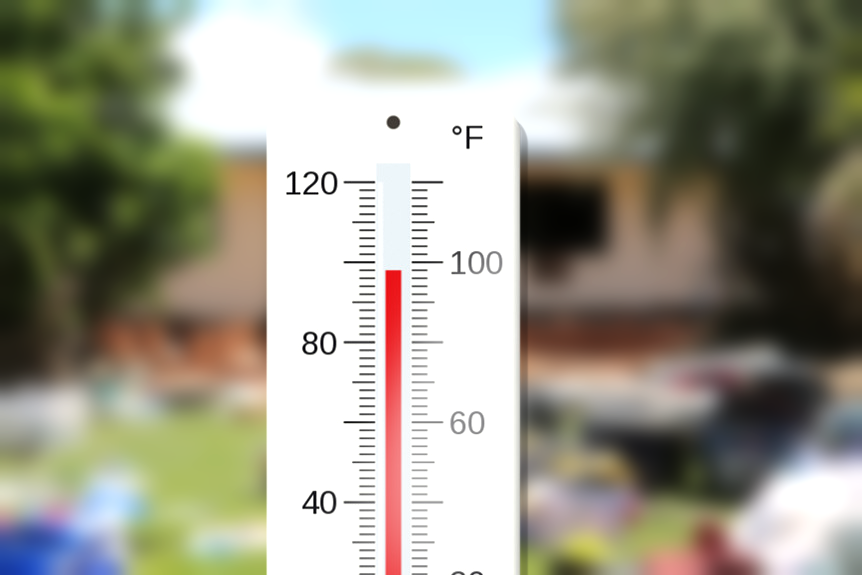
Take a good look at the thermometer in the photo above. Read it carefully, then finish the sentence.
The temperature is 98 °F
